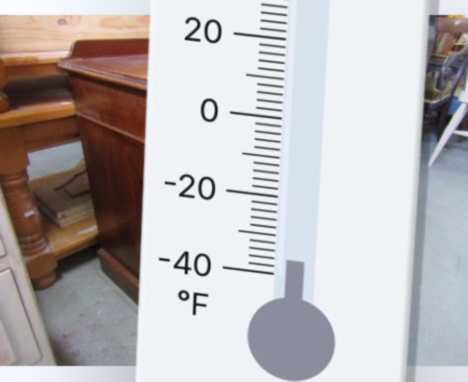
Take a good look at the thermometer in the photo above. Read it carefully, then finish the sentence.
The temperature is -36 °F
